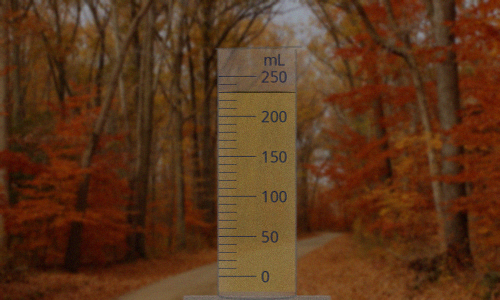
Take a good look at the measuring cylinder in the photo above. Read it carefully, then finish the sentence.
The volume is 230 mL
